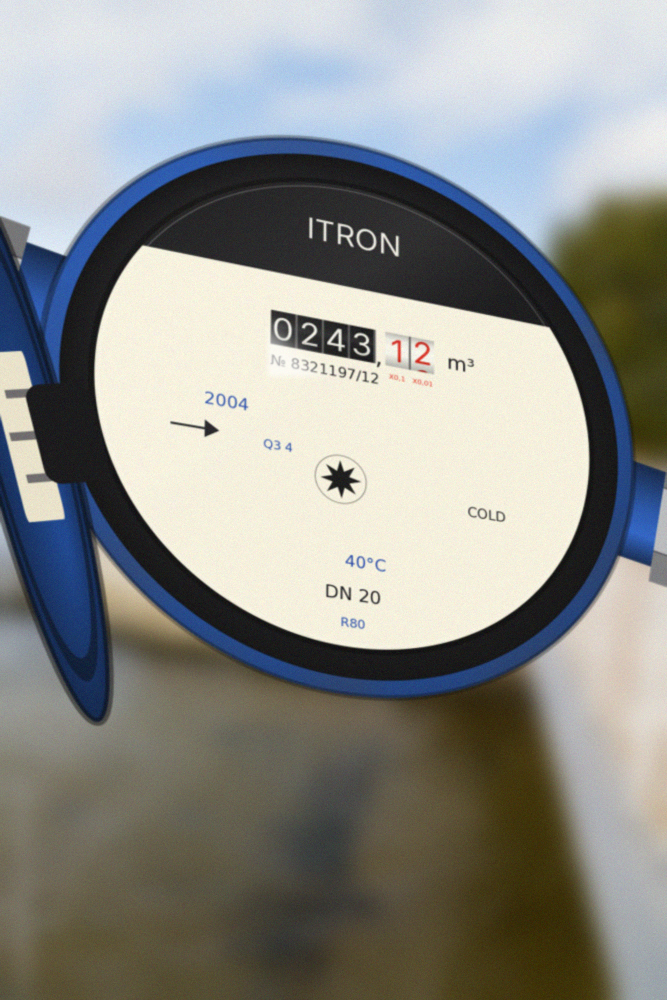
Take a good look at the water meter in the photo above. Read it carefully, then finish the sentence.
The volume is 243.12 m³
